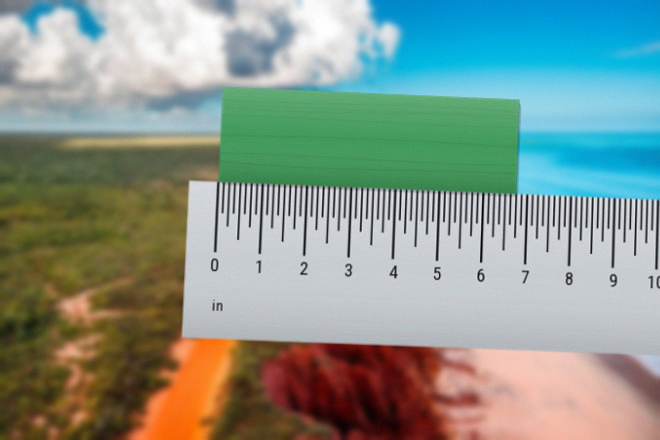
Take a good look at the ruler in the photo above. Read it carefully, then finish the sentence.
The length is 6.75 in
